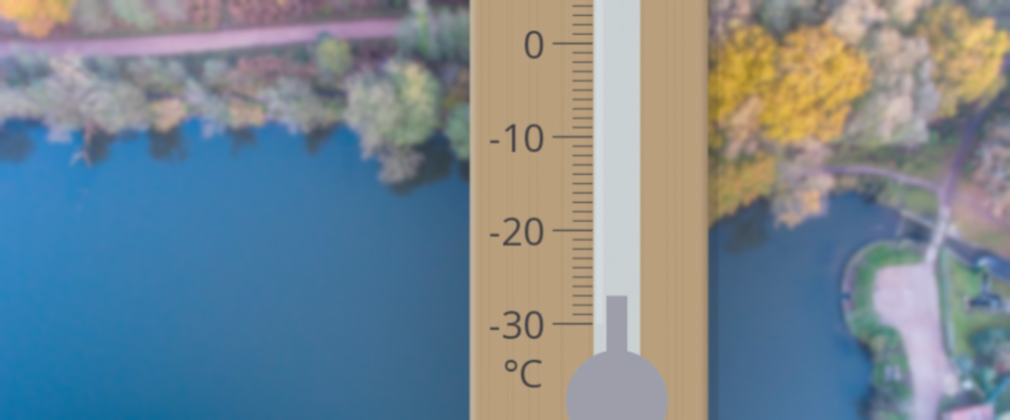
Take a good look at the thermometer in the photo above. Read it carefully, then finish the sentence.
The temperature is -27 °C
